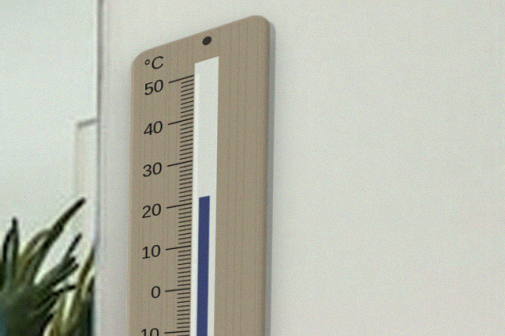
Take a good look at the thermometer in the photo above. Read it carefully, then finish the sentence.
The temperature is 21 °C
